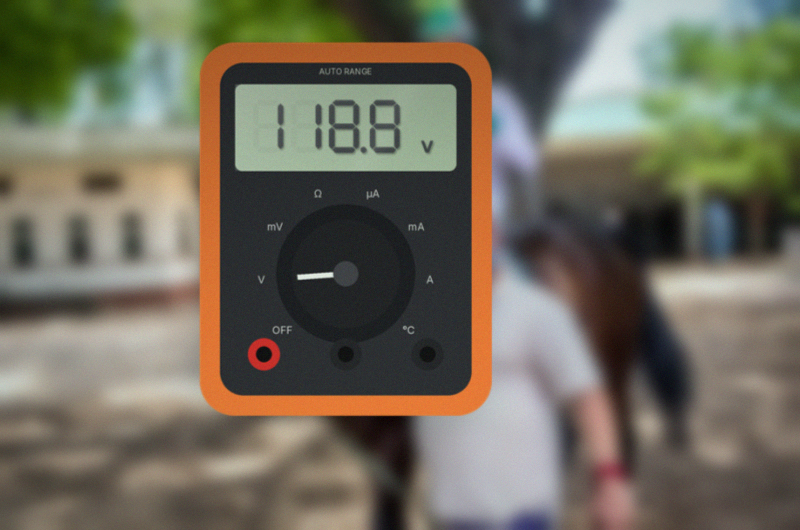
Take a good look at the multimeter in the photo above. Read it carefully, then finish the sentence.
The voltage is 118.8 V
